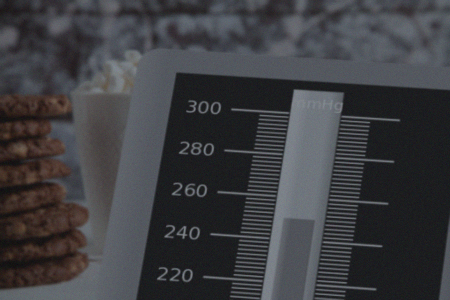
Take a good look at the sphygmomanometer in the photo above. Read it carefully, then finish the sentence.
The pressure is 250 mmHg
